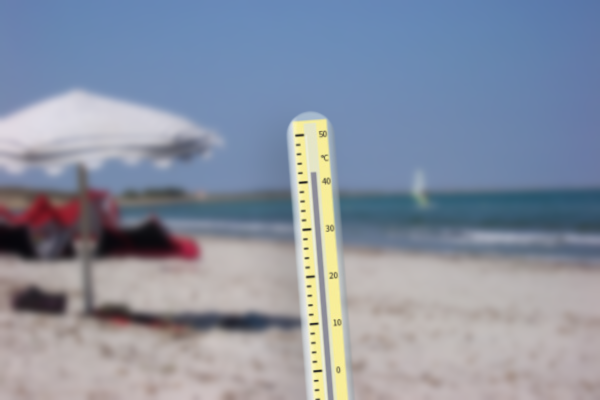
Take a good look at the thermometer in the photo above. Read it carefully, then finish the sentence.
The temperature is 42 °C
